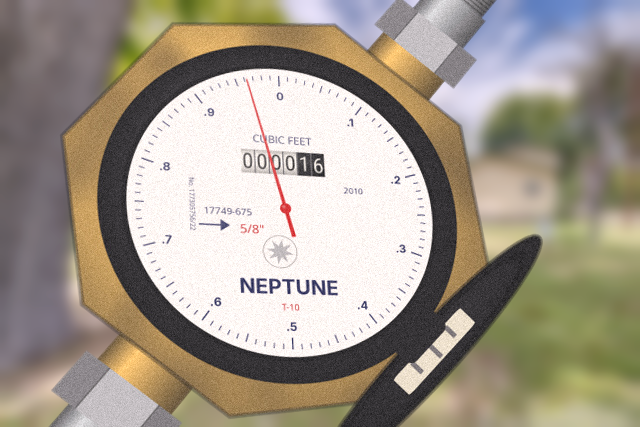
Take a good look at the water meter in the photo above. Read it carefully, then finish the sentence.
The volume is 15.96 ft³
